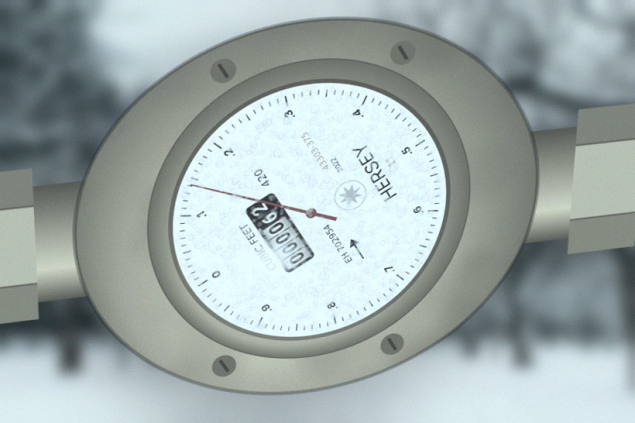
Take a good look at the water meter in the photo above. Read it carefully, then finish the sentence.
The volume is 62.14 ft³
